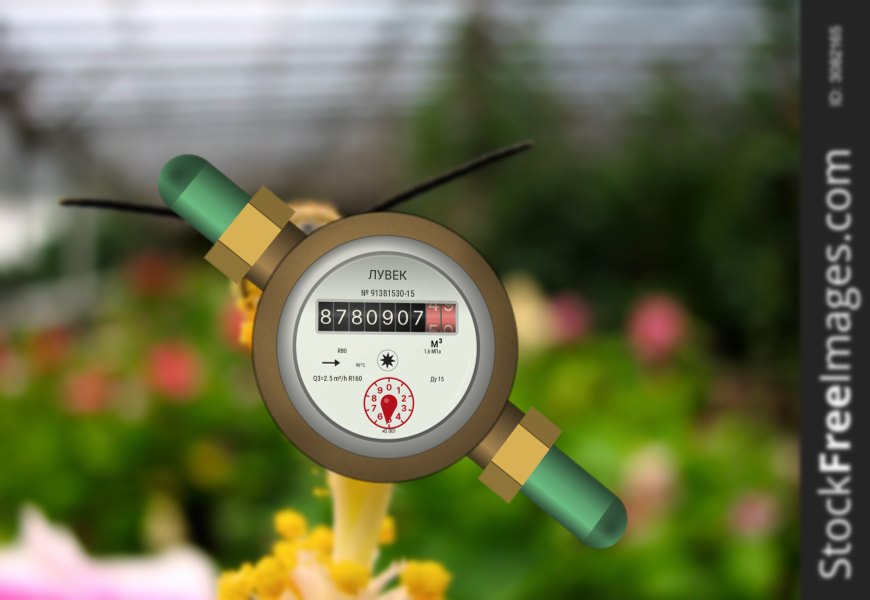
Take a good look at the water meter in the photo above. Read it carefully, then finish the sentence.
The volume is 8780907.495 m³
